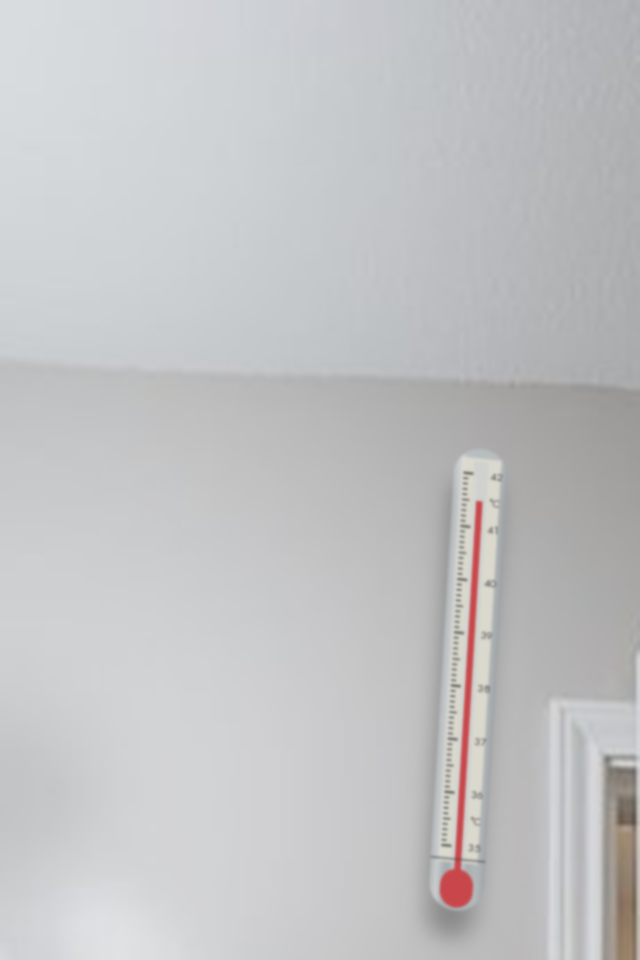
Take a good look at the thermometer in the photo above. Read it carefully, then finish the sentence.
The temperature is 41.5 °C
